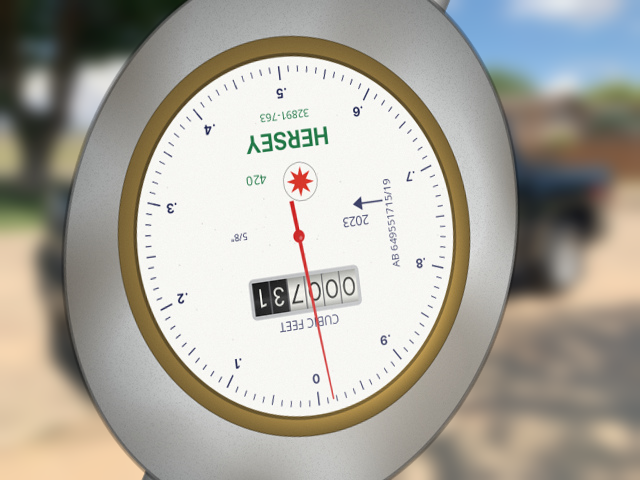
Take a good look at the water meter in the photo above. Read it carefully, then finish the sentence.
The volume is 730.98 ft³
